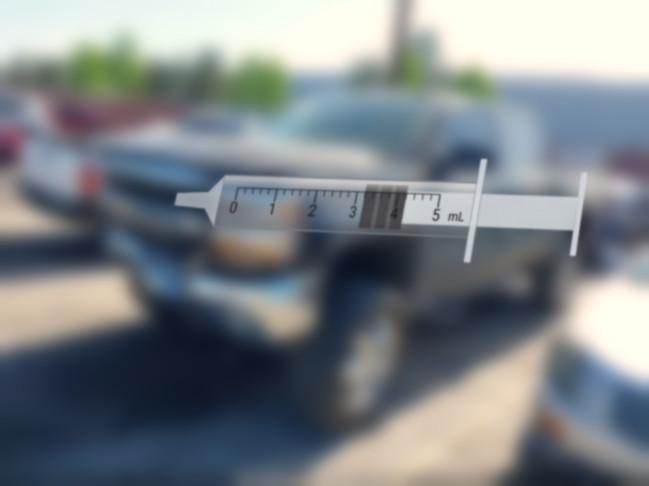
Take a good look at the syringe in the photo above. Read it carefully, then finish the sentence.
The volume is 3.2 mL
